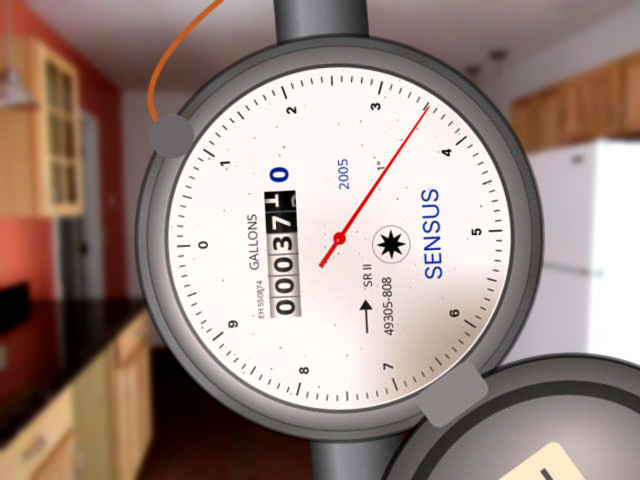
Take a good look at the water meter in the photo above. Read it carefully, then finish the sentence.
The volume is 3713.5 gal
